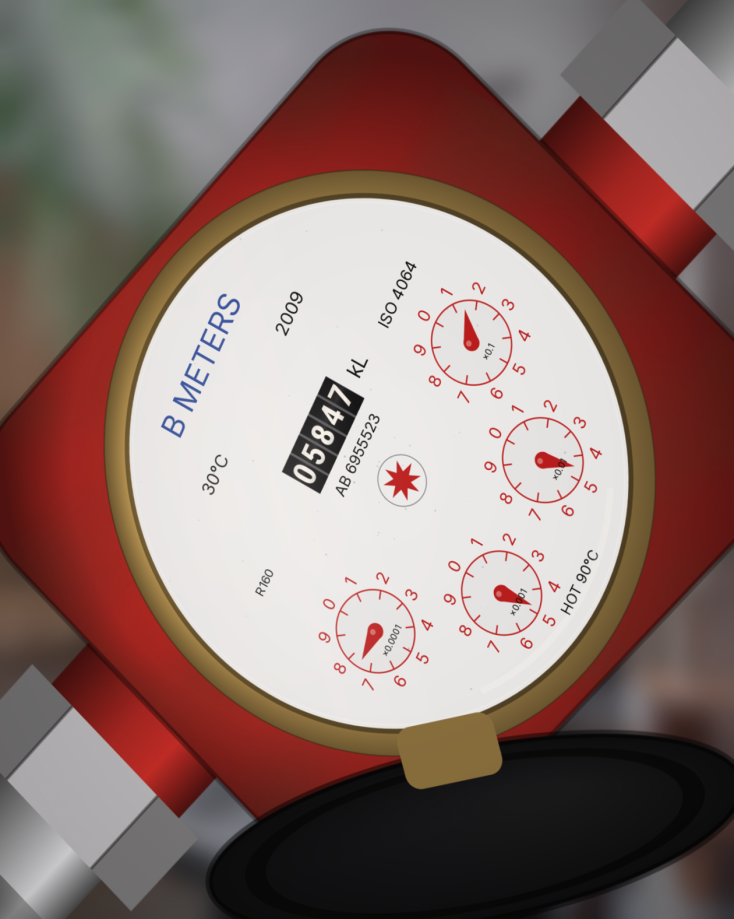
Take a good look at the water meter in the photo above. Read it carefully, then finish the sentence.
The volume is 5847.1447 kL
